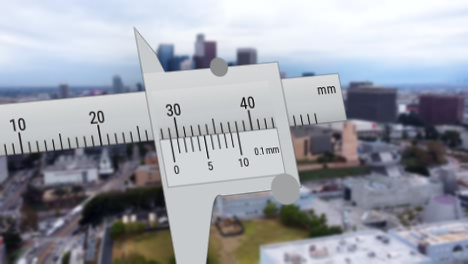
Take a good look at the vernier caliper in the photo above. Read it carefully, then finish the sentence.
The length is 29.0 mm
